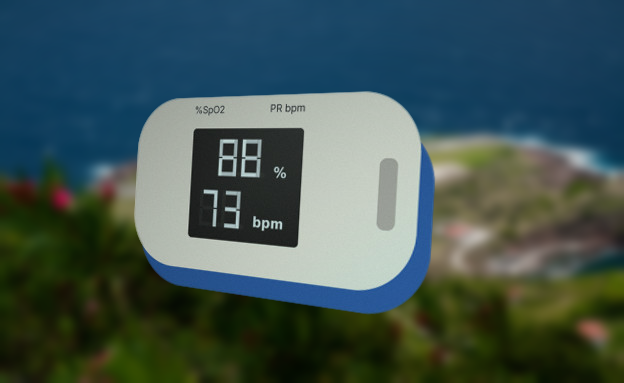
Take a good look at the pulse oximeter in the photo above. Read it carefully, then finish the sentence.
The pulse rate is 73 bpm
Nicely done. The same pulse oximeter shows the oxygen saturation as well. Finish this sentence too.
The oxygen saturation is 88 %
